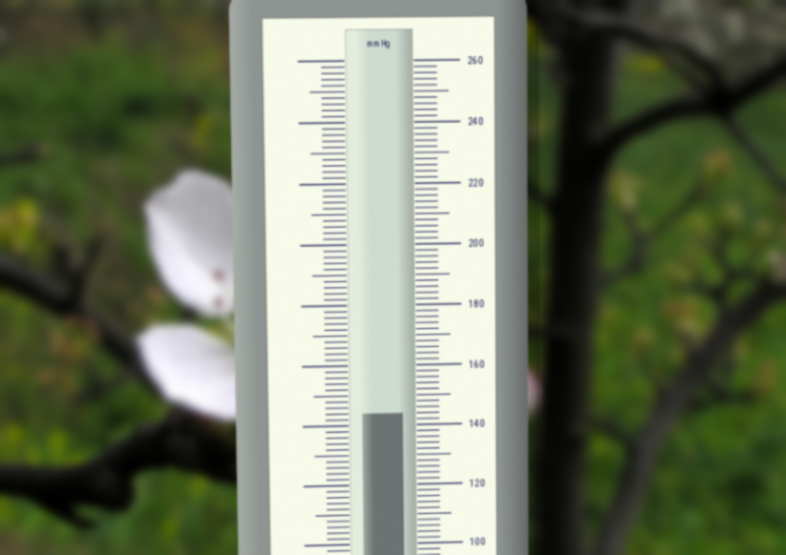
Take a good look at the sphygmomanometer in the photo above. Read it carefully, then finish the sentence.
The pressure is 144 mmHg
